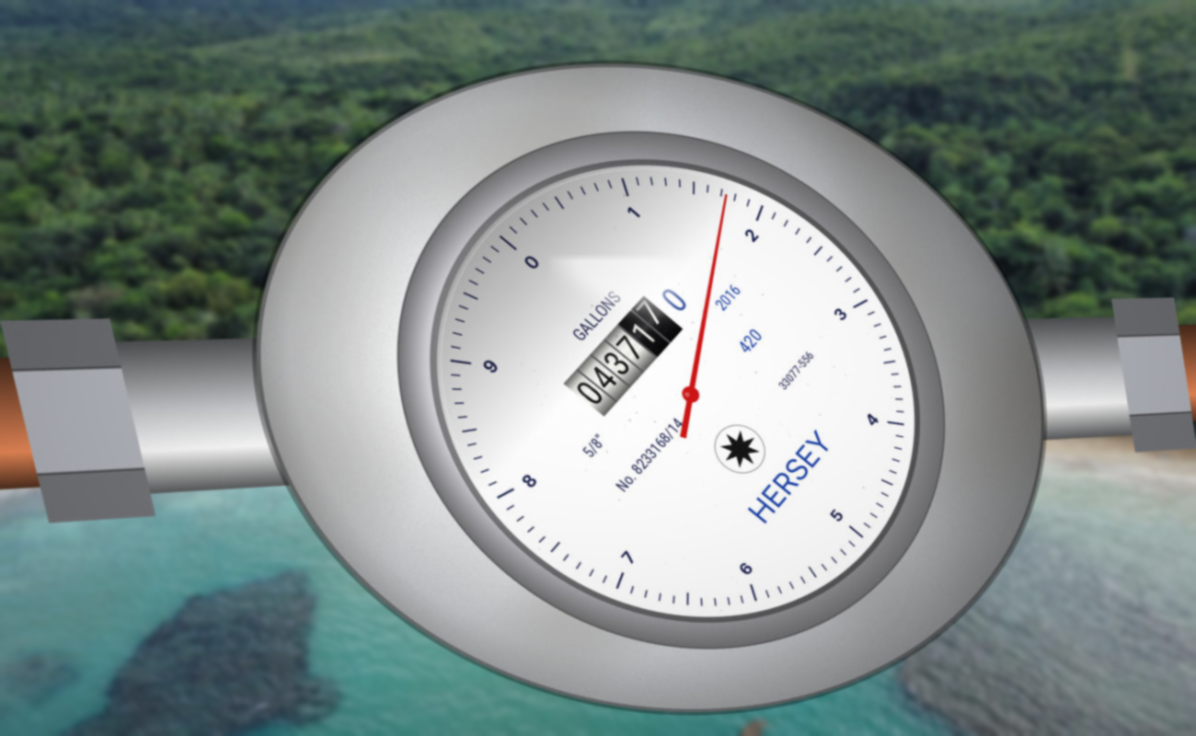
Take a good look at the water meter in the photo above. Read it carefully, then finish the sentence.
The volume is 437171.7 gal
